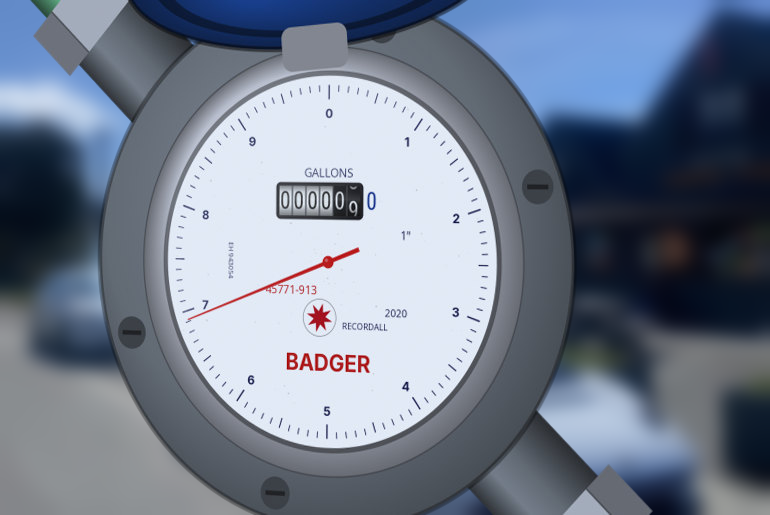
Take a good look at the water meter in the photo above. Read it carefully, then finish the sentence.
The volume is 86.9 gal
